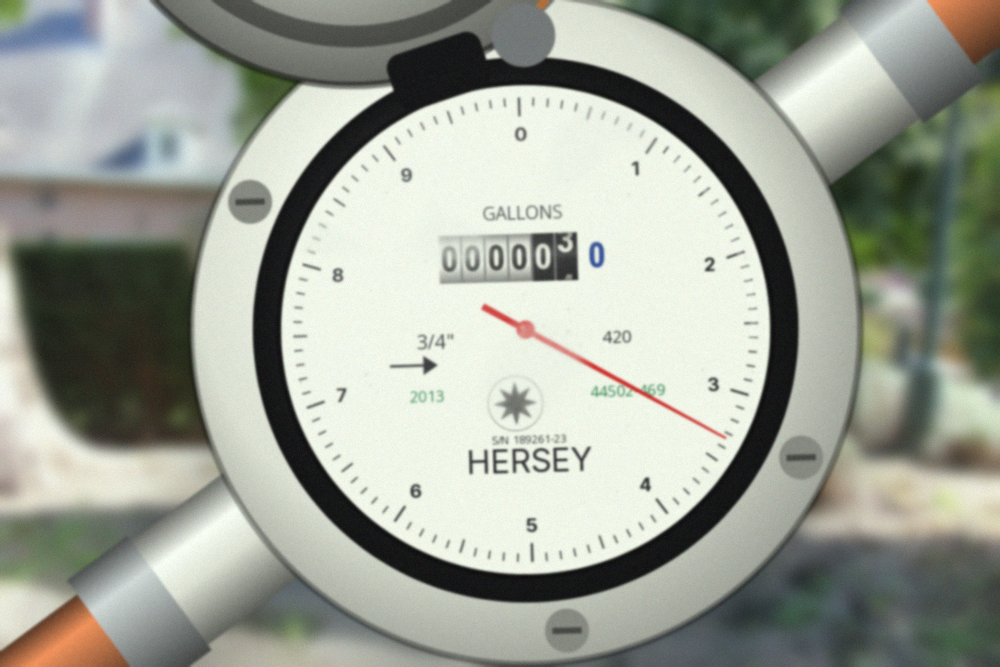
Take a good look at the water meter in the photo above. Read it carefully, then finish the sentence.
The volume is 33.3 gal
